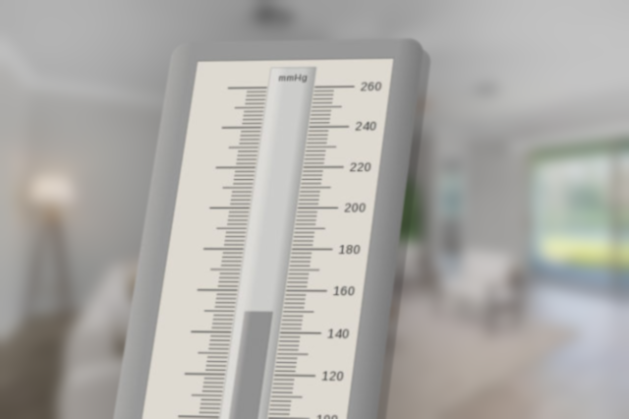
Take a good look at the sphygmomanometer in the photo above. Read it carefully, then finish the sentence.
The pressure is 150 mmHg
